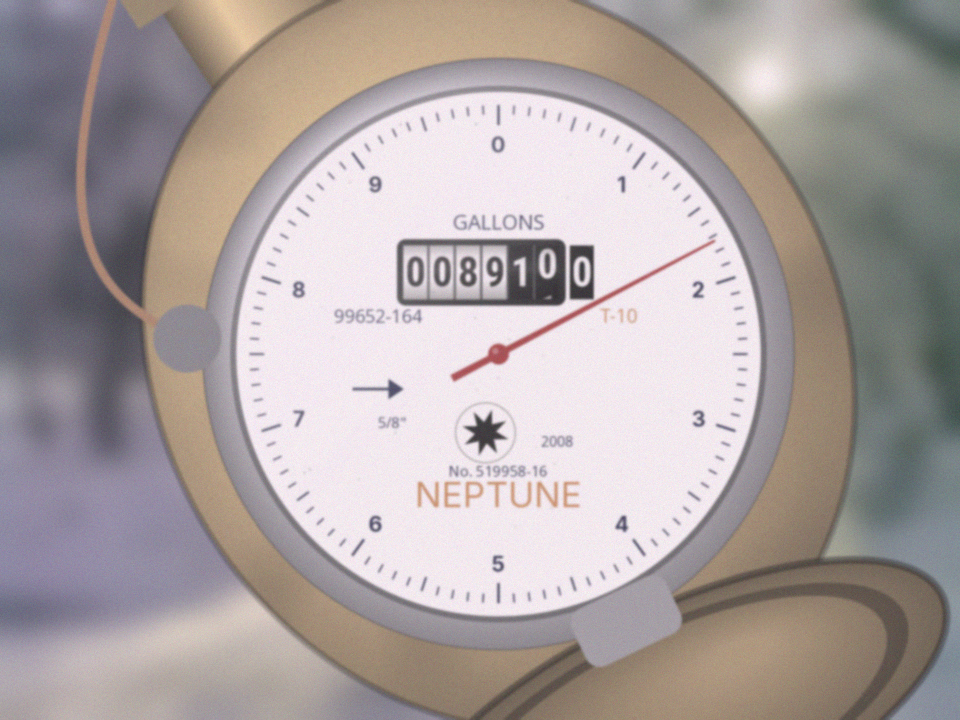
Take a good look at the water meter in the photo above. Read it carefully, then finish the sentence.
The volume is 89101.7 gal
